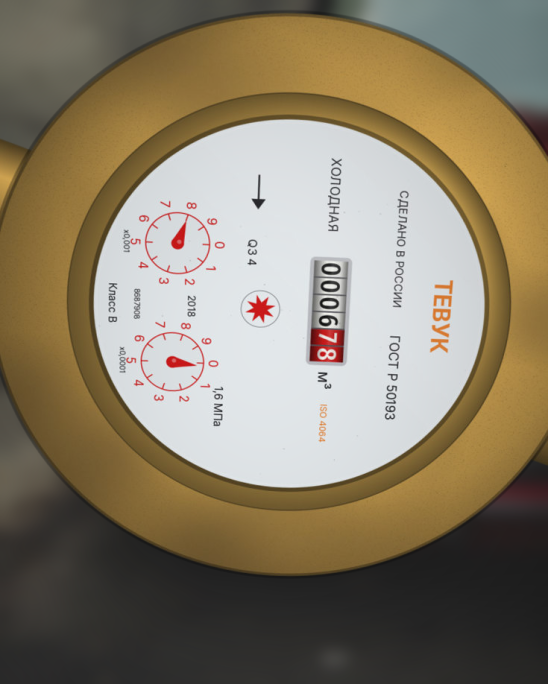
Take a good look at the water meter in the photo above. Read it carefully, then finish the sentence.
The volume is 6.7880 m³
